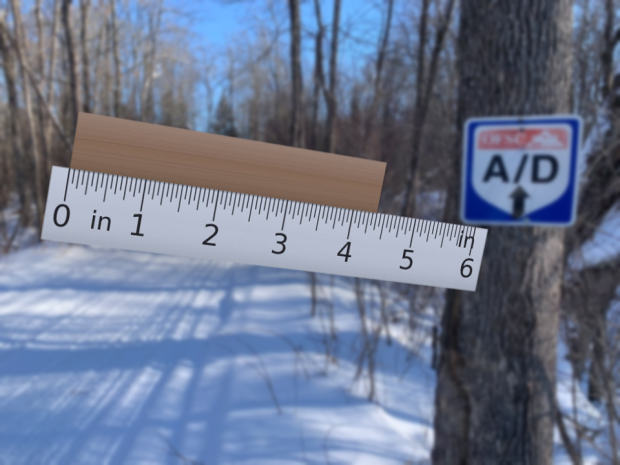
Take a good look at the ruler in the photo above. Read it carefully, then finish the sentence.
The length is 4.375 in
